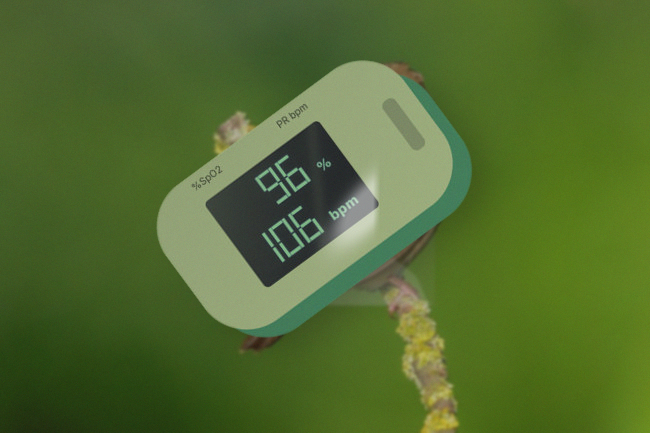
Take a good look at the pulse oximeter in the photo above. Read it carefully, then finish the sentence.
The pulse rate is 106 bpm
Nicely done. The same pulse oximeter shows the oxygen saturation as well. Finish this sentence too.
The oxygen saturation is 96 %
